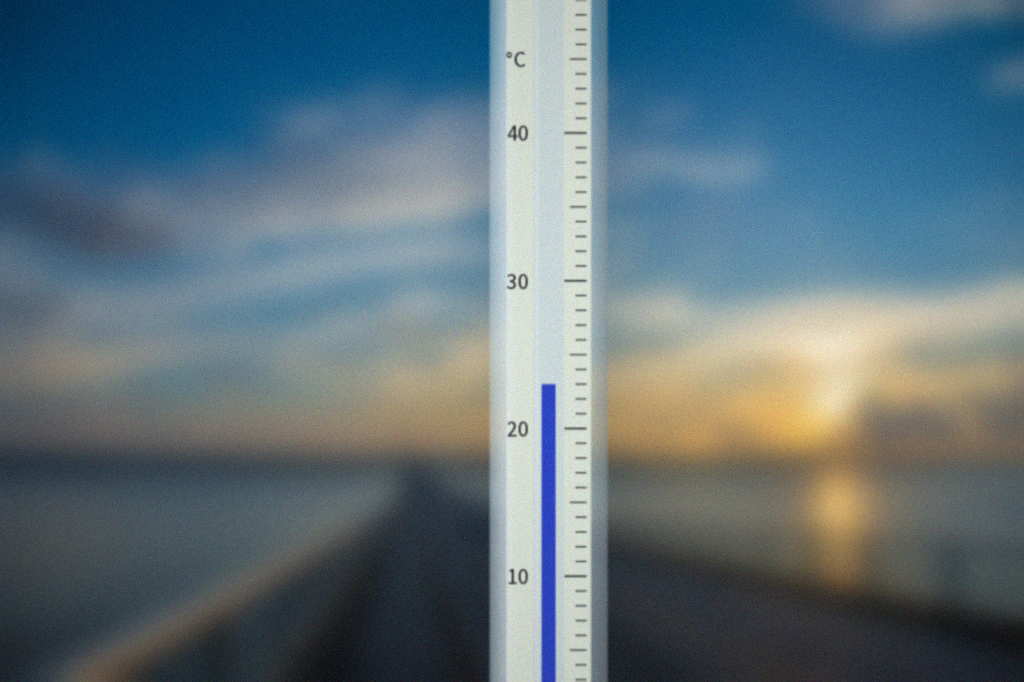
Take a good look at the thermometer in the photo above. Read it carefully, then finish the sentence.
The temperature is 23 °C
